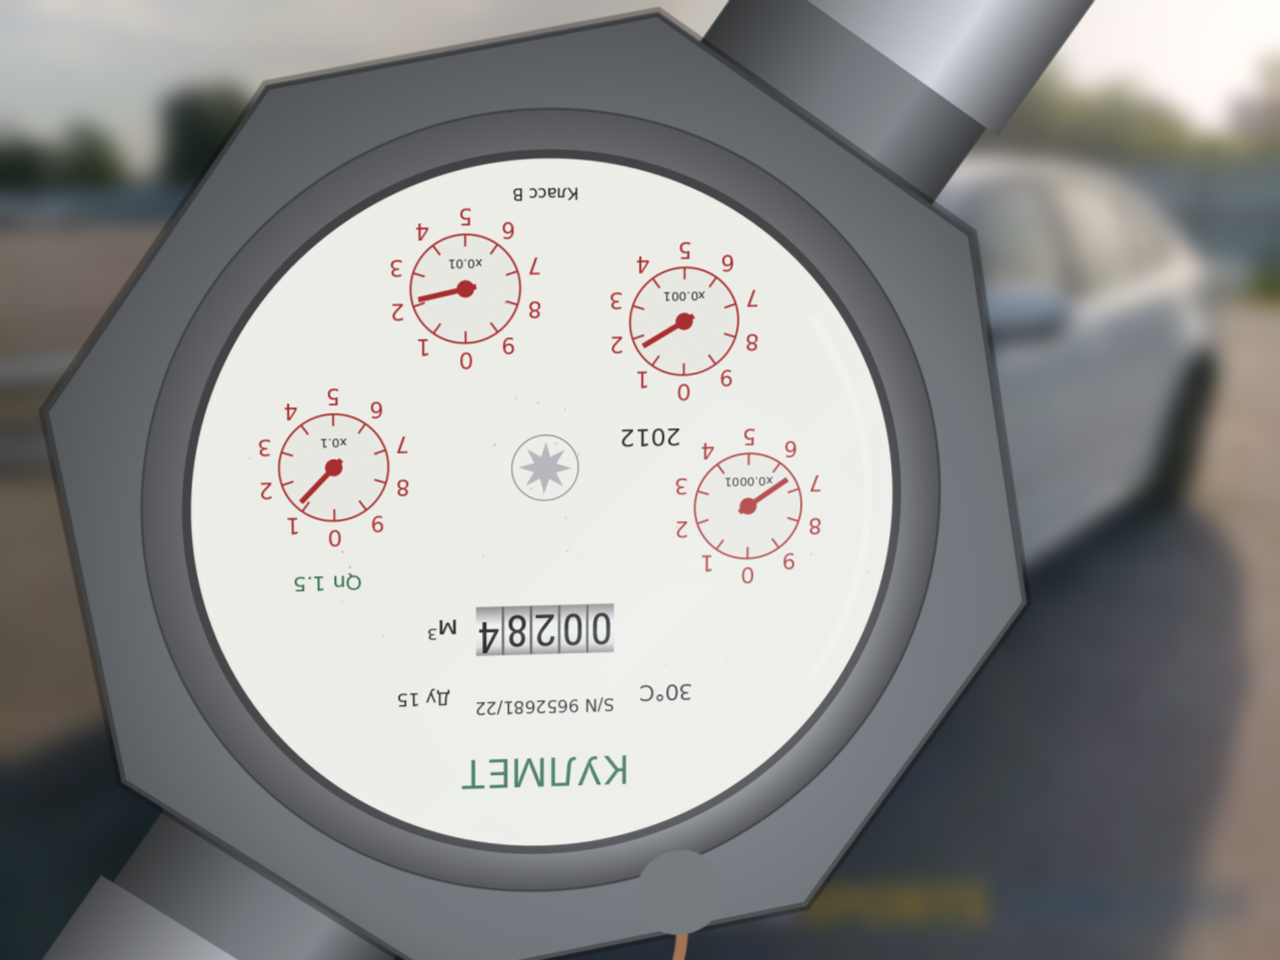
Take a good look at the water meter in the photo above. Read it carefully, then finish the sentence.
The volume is 284.1216 m³
